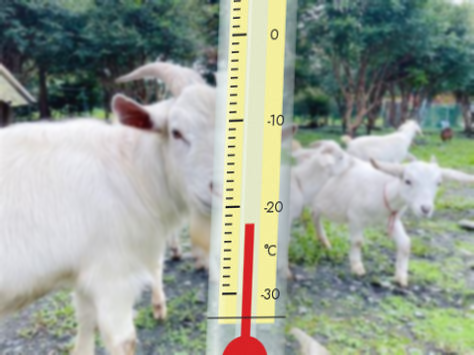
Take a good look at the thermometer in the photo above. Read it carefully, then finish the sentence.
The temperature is -22 °C
